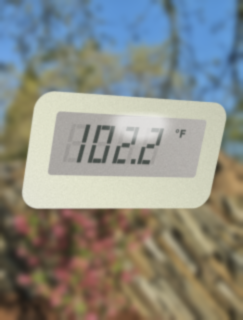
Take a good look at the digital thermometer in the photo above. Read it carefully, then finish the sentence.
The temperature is 102.2 °F
